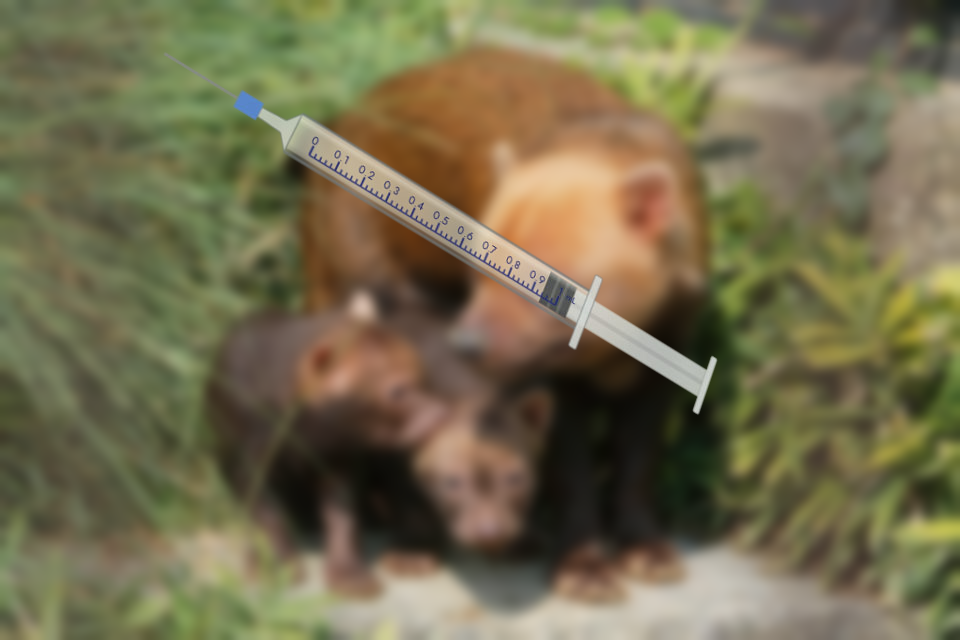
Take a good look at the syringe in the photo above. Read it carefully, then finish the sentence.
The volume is 0.94 mL
